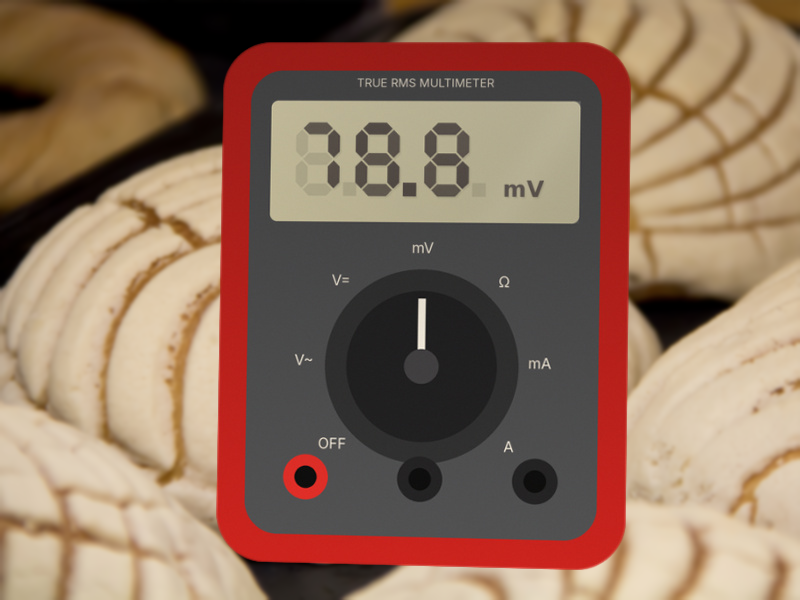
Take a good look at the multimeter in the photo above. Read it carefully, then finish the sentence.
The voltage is 78.8 mV
